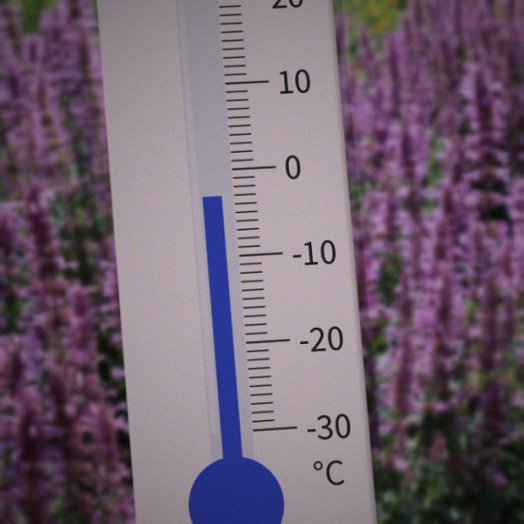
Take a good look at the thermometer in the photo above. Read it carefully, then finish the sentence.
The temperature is -3 °C
